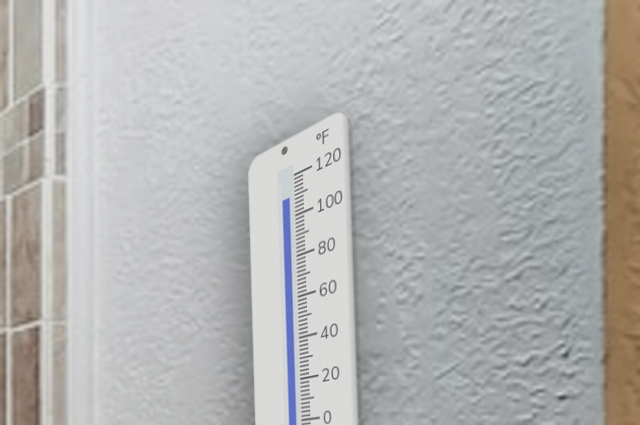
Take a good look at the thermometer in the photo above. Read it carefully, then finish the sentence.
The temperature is 110 °F
